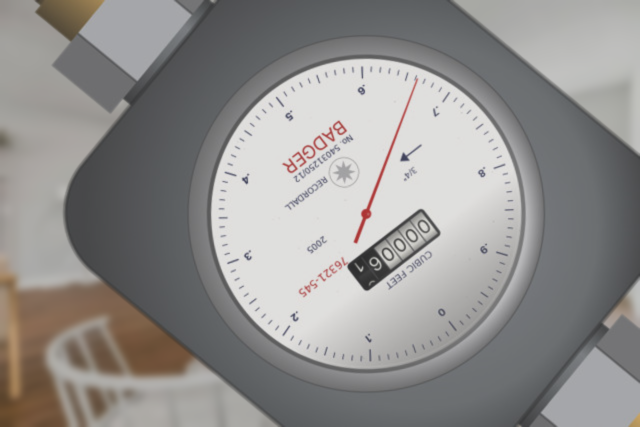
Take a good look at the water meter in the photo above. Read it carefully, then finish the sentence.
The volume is 60.66 ft³
